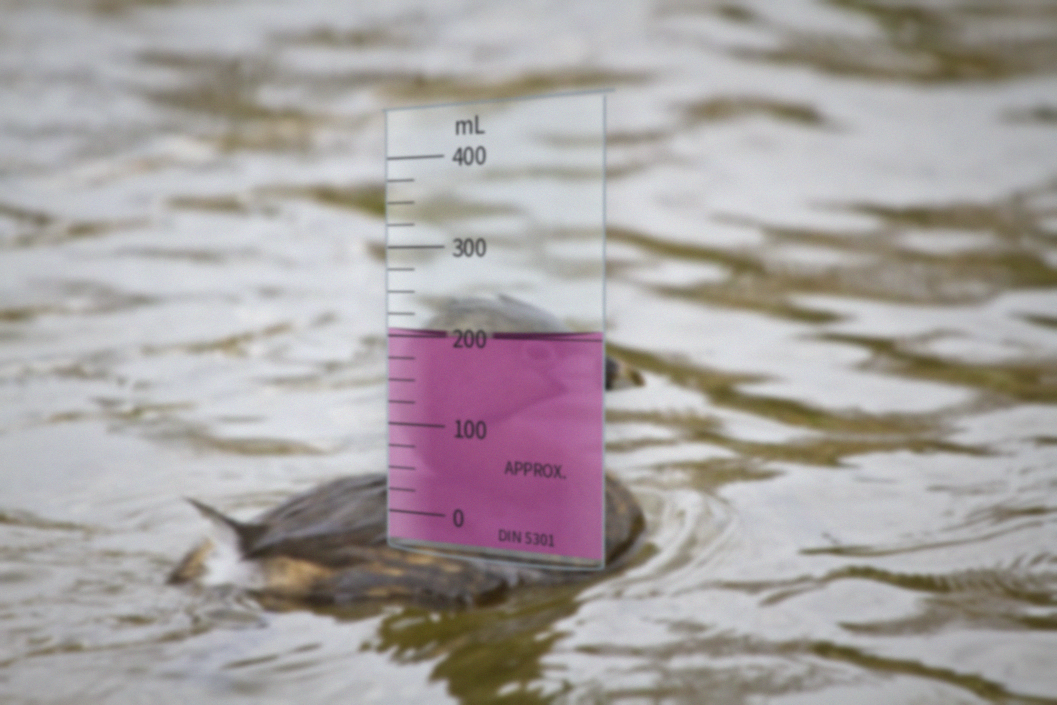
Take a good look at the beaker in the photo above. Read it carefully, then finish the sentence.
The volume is 200 mL
